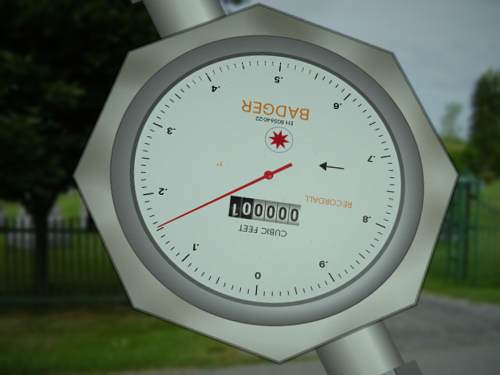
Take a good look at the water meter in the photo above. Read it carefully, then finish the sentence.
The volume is 1.15 ft³
